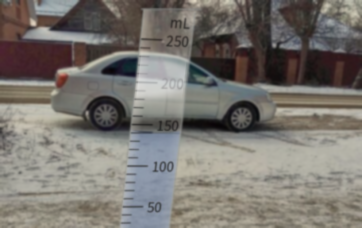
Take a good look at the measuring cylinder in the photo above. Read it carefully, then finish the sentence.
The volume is 140 mL
